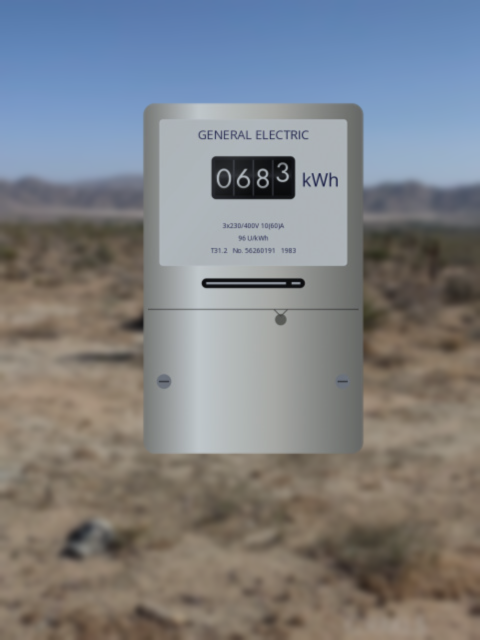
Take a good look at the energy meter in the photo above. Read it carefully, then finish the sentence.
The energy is 683 kWh
